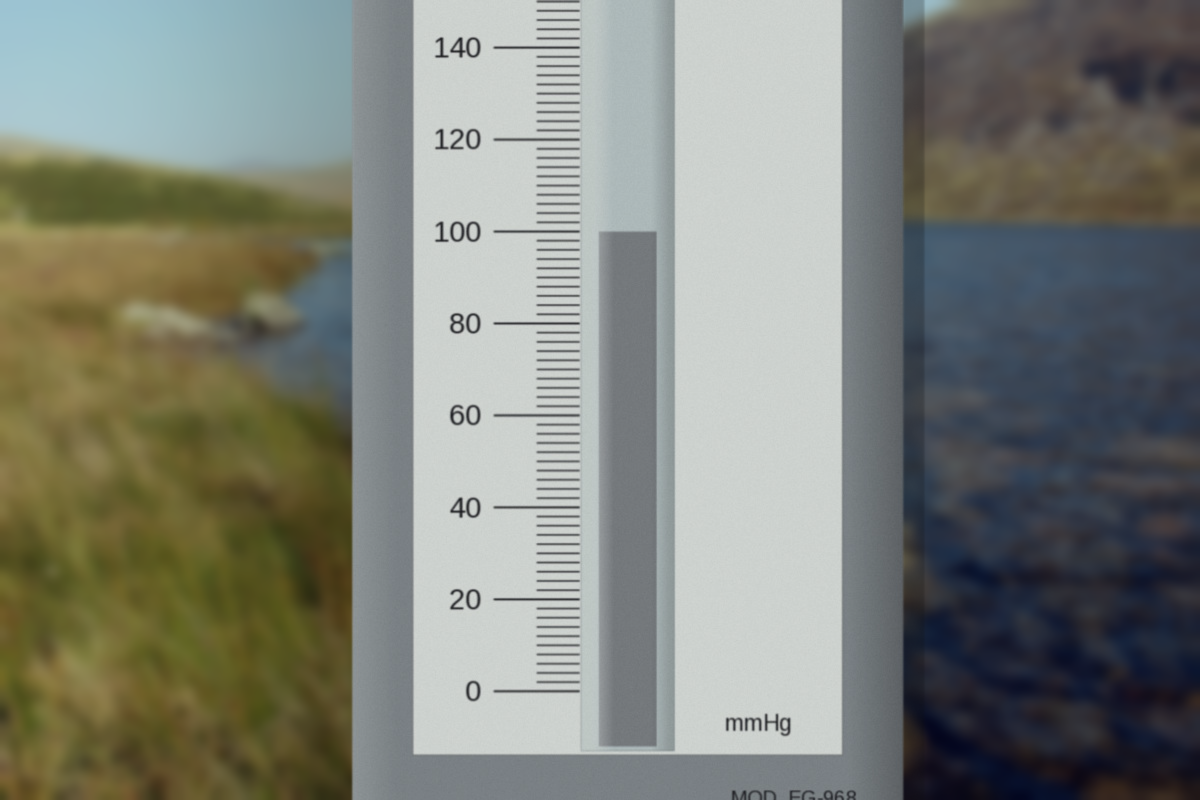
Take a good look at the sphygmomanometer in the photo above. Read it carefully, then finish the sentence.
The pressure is 100 mmHg
